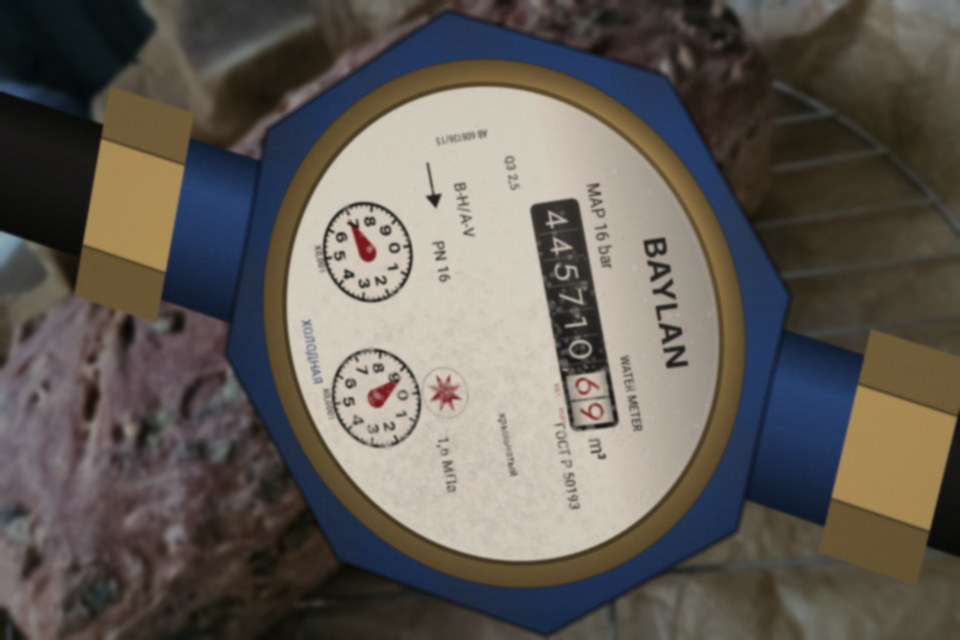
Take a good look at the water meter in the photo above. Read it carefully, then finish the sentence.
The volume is 445710.6969 m³
